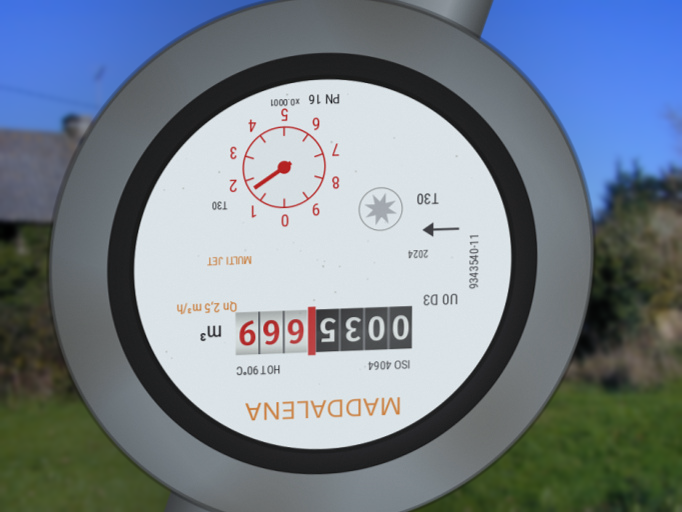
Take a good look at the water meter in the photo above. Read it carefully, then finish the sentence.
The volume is 35.6691 m³
